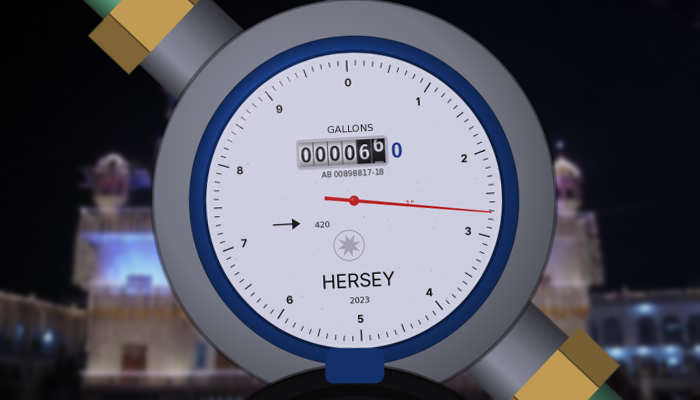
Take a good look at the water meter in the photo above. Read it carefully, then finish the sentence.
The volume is 662.7 gal
